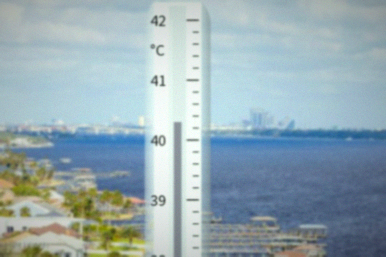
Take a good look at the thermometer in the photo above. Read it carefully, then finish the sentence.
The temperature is 40.3 °C
